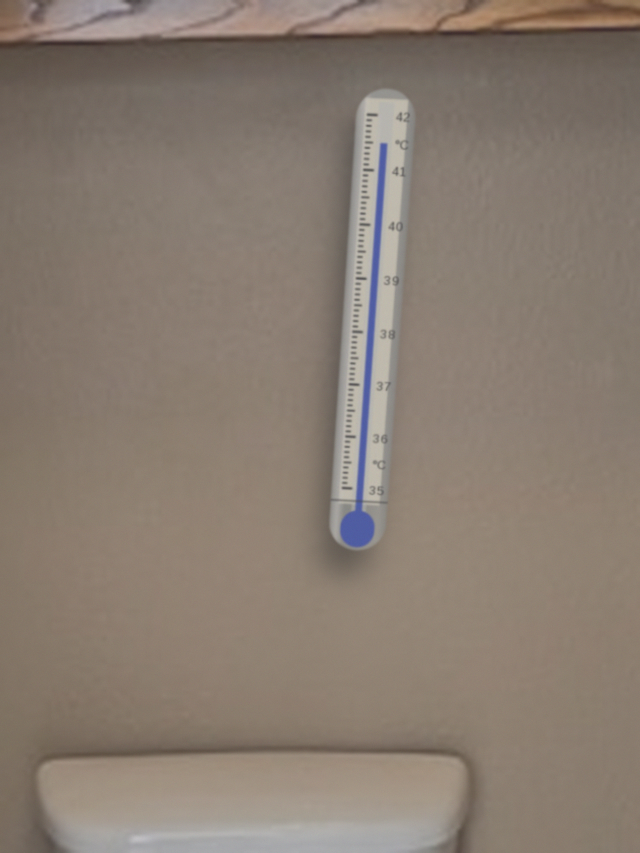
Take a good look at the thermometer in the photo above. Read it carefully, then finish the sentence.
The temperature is 41.5 °C
